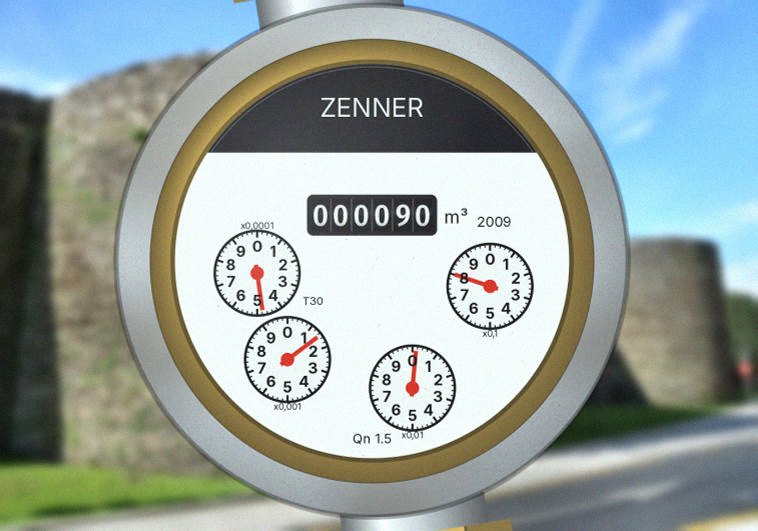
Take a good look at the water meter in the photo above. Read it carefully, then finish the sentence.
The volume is 90.8014 m³
